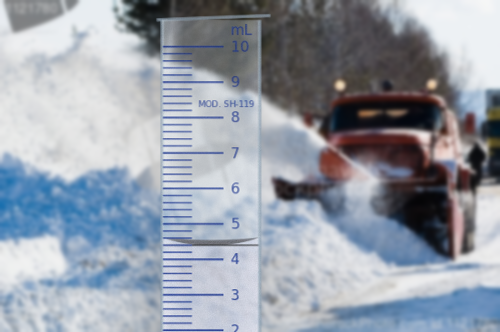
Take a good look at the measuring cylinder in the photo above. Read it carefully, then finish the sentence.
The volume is 4.4 mL
